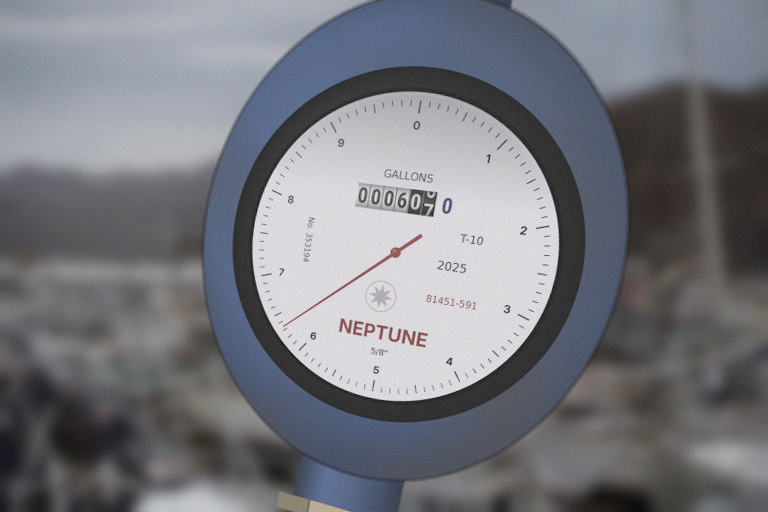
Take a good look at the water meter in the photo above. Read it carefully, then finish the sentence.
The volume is 6066.3 gal
